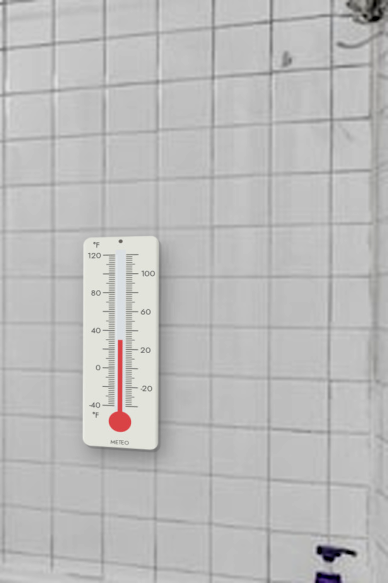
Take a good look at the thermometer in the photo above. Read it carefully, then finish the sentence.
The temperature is 30 °F
